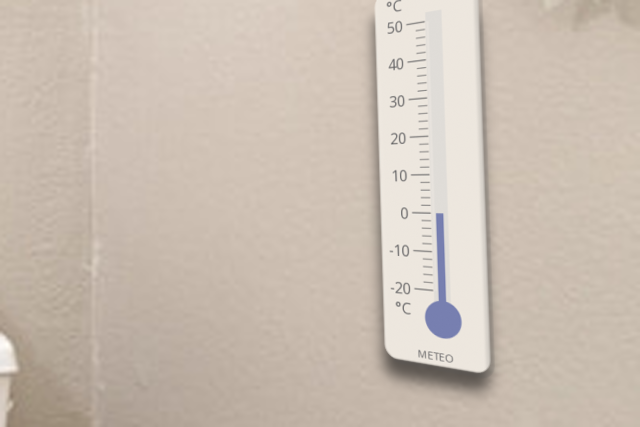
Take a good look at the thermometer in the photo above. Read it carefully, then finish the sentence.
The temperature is 0 °C
